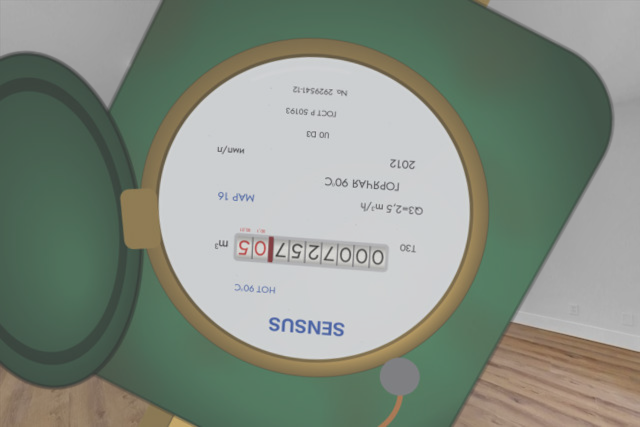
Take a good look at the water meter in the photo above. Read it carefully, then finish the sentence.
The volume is 7257.05 m³
